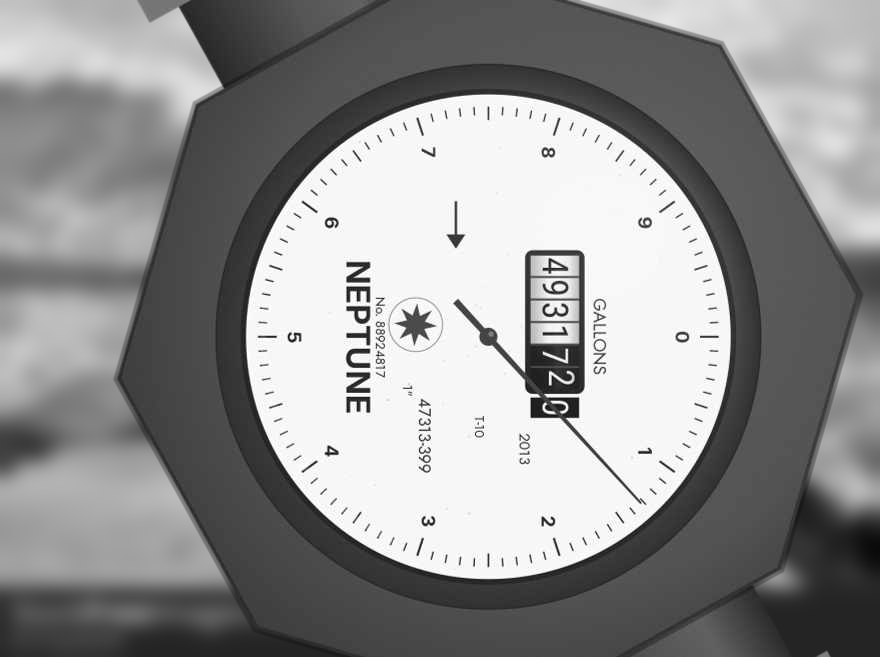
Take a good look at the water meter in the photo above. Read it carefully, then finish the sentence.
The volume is 4931721.3 gal
